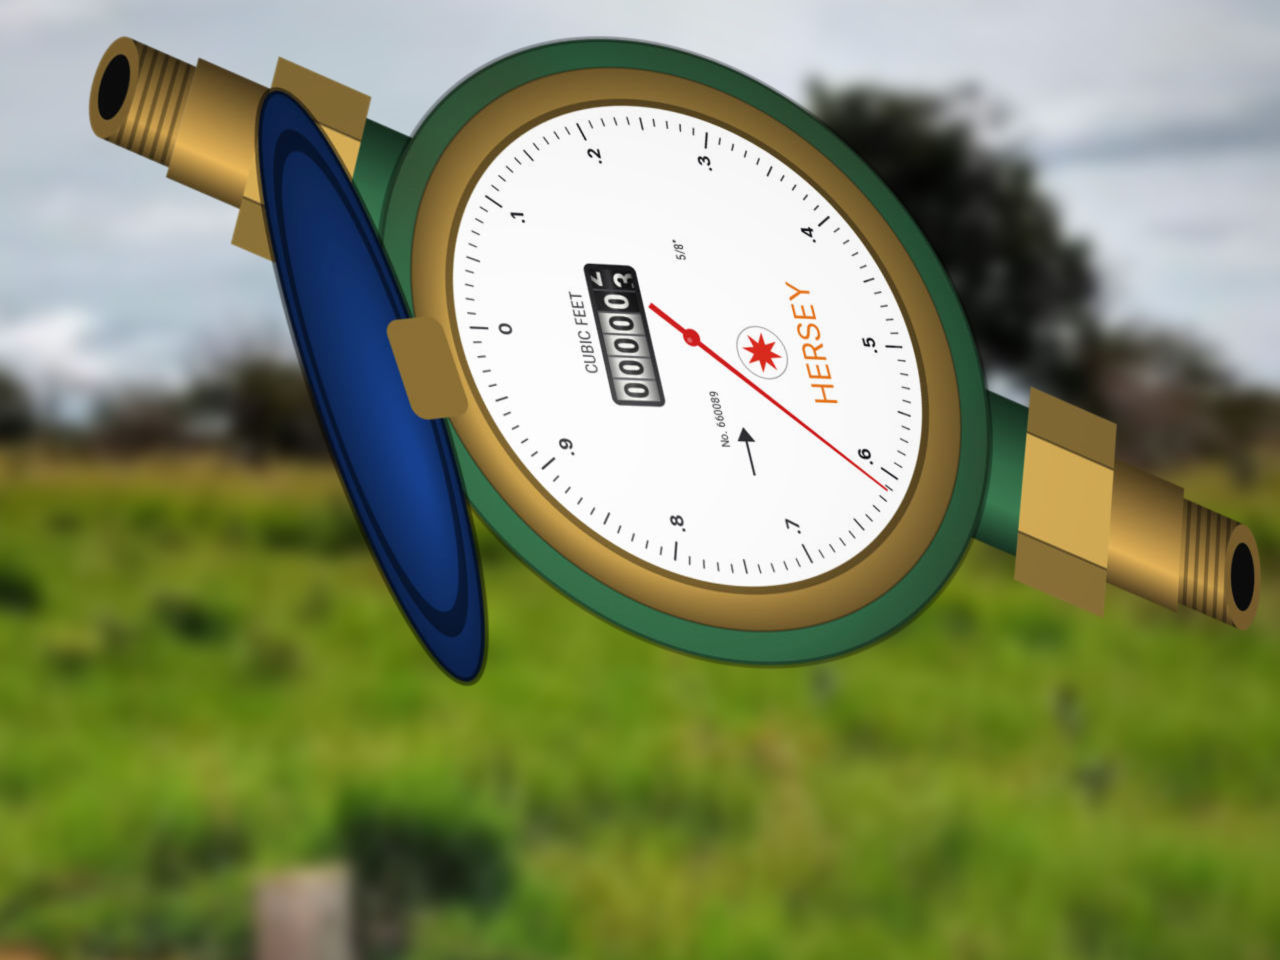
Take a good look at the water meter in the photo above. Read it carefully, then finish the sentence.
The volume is 2.61 ft³
